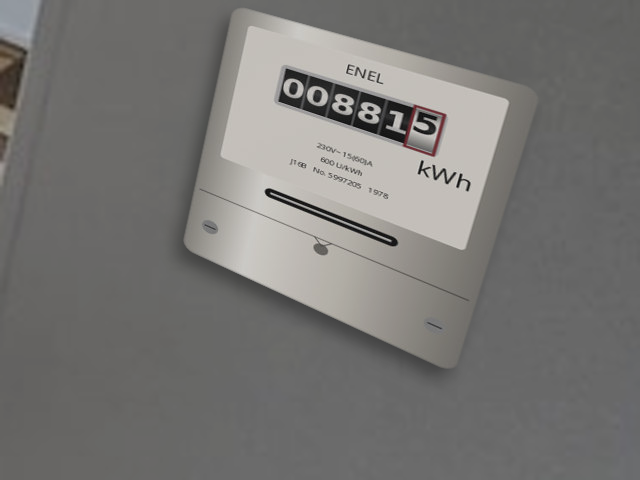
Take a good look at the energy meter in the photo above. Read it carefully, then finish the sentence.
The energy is 881.5 kWh
